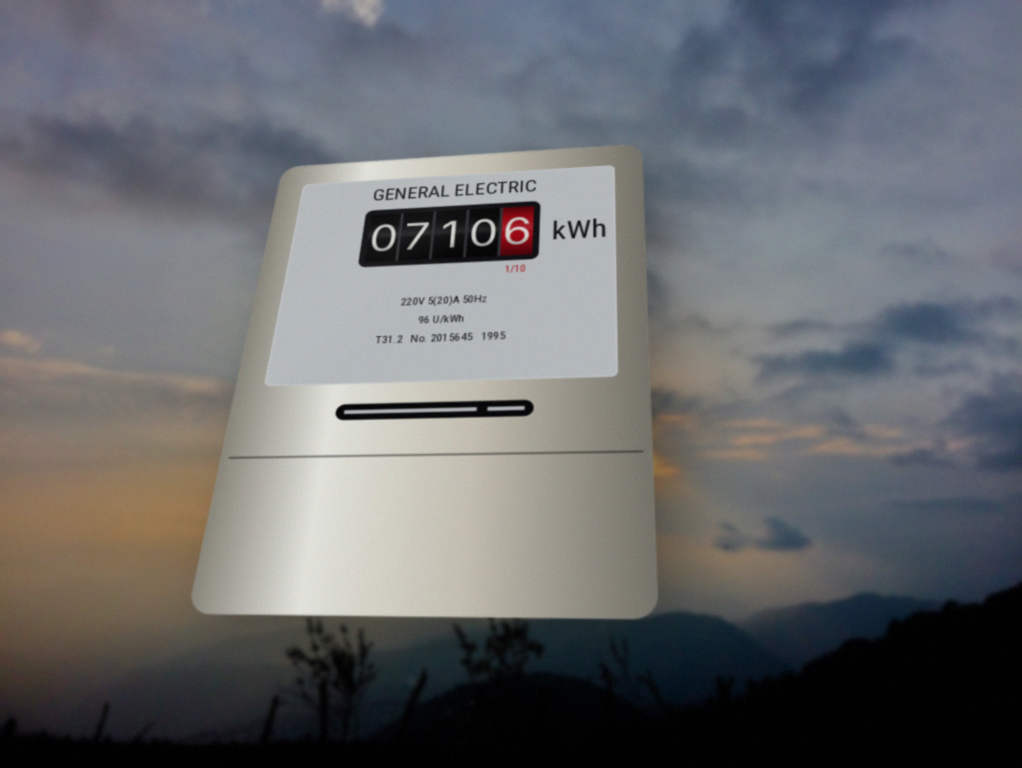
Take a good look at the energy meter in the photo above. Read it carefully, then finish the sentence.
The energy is 710.6 kWh
